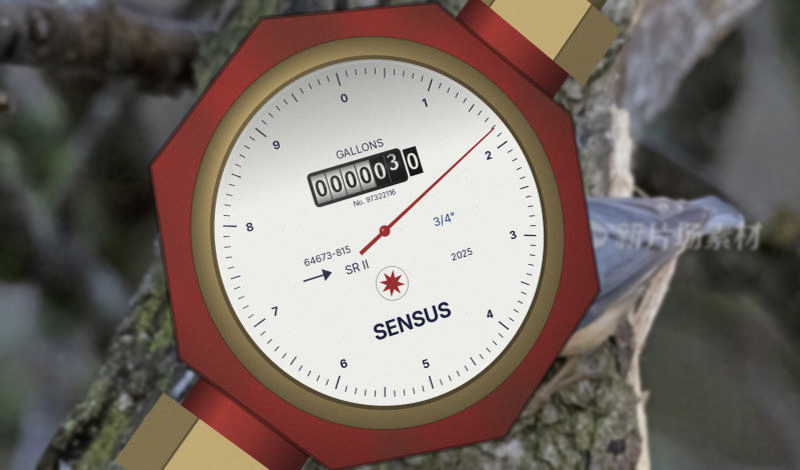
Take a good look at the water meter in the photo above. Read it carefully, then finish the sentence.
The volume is 31.8 gal
